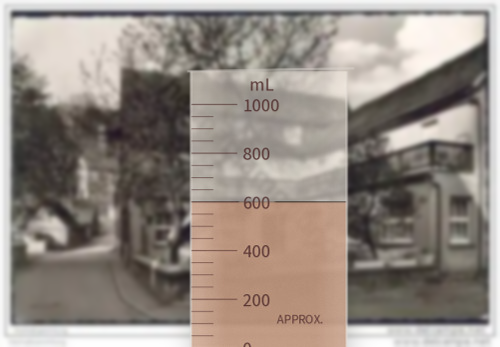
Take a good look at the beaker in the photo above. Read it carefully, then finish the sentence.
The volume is 600 mL
